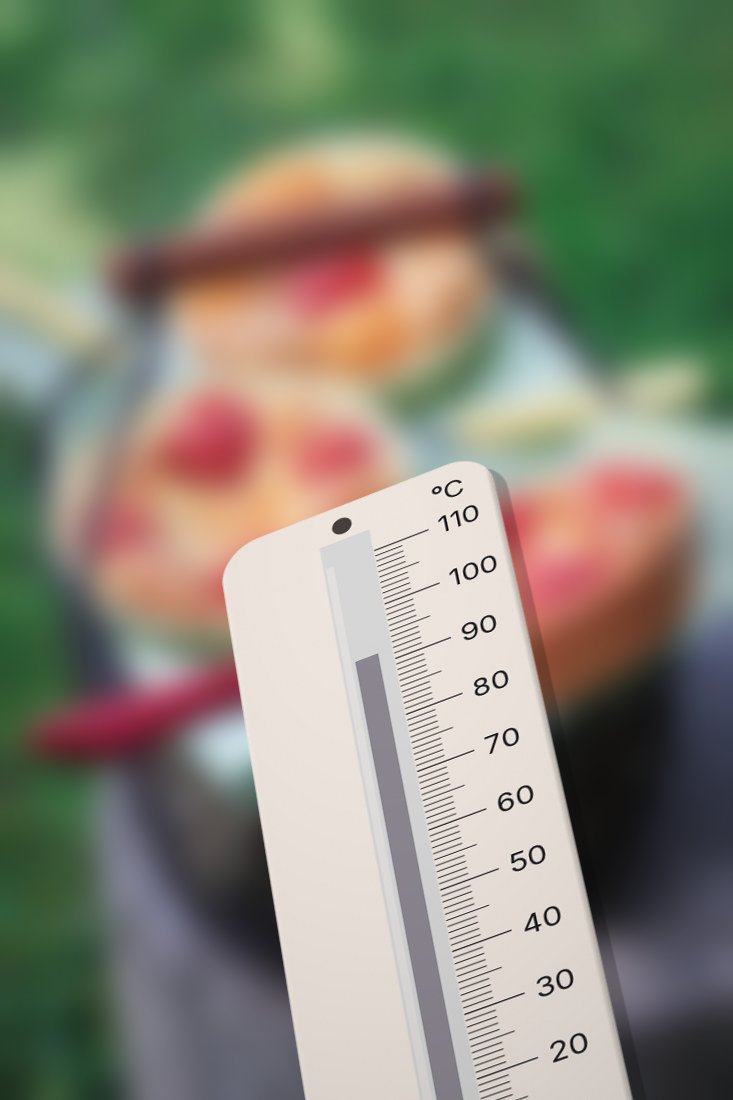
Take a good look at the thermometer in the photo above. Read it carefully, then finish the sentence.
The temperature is 92 °C
